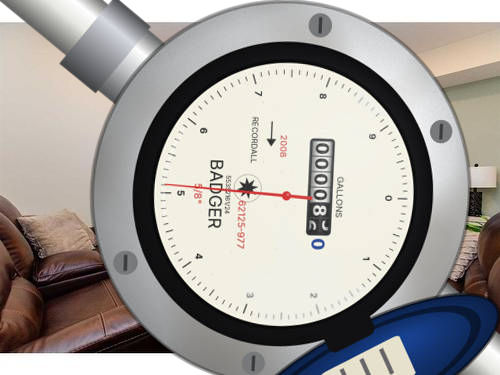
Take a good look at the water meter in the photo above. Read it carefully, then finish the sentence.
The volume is 855.1 gal
